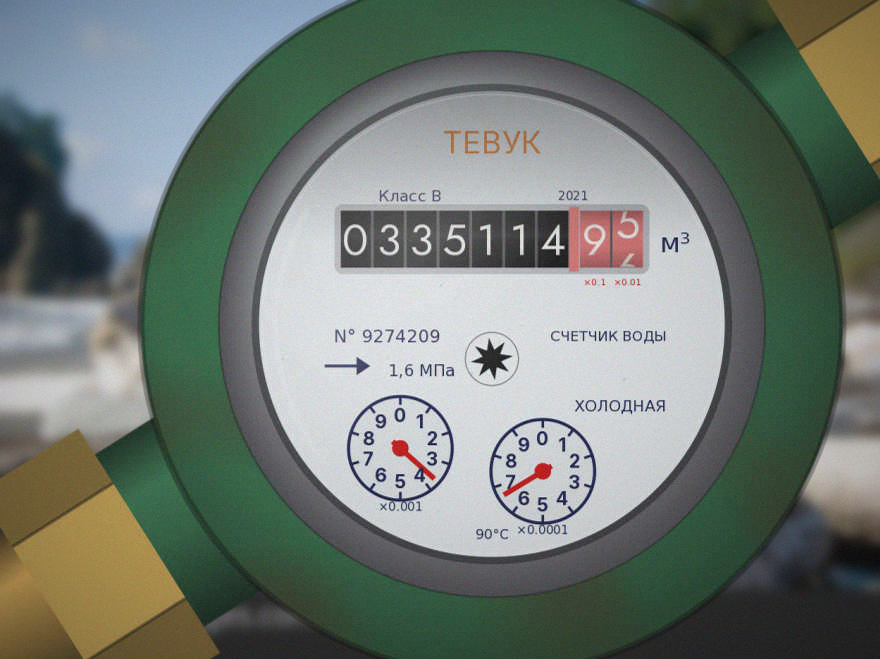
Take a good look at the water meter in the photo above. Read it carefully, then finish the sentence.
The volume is 335114.9536 m³
